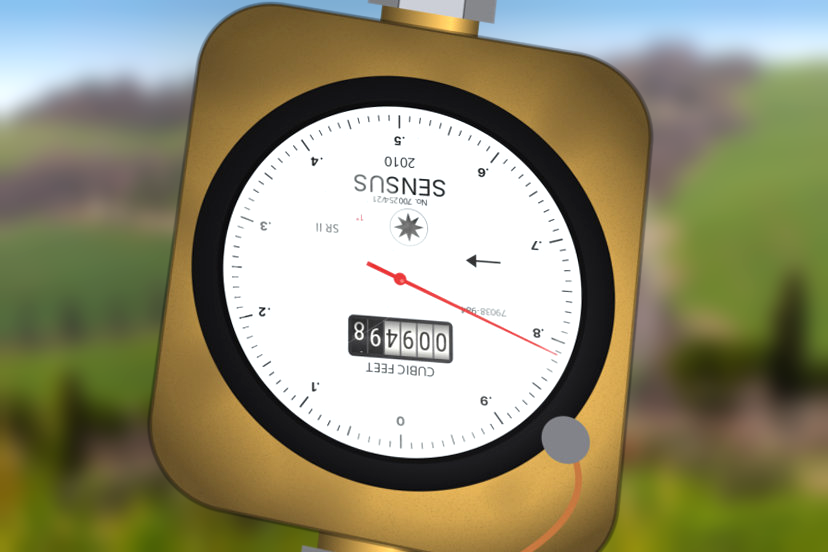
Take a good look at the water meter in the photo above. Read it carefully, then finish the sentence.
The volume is 9497.81 ft³
